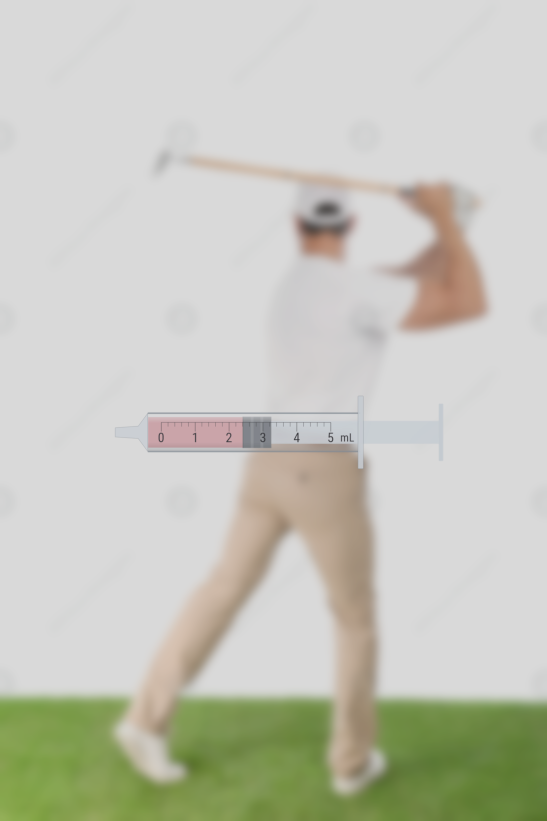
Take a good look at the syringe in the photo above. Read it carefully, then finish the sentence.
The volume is 2.4 mL
